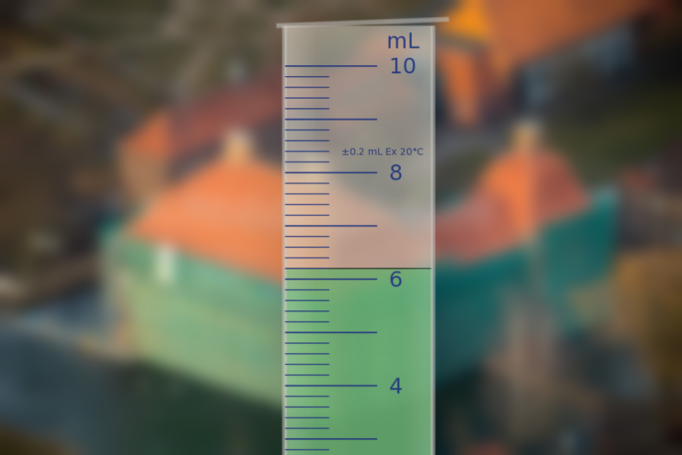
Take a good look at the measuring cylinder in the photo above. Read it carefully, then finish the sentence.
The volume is 6.2 mL
